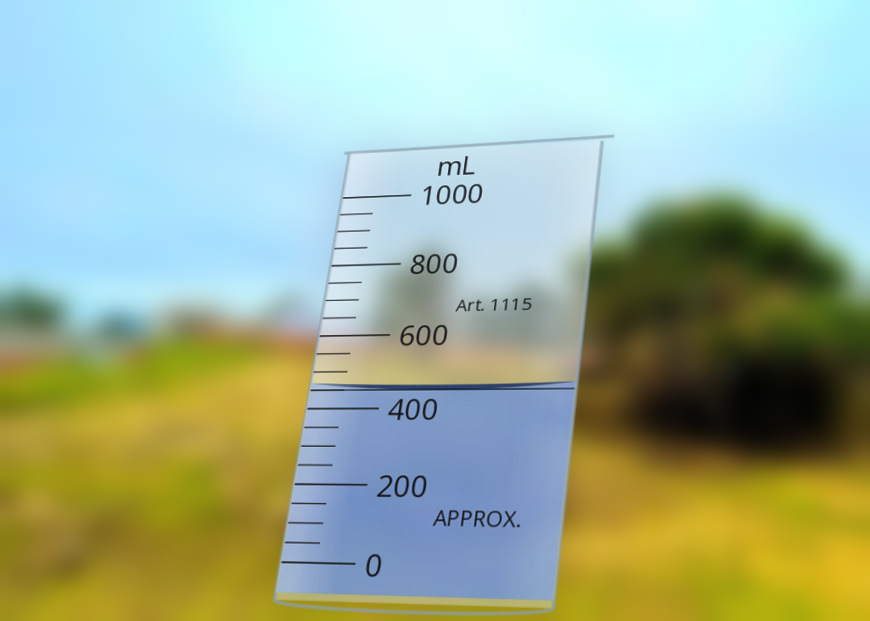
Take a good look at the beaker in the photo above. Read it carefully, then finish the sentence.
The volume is 450 mL
